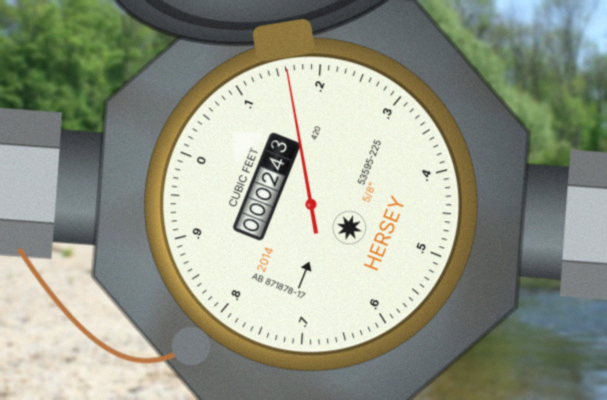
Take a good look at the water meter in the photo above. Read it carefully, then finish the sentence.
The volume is 243.16 ft³
